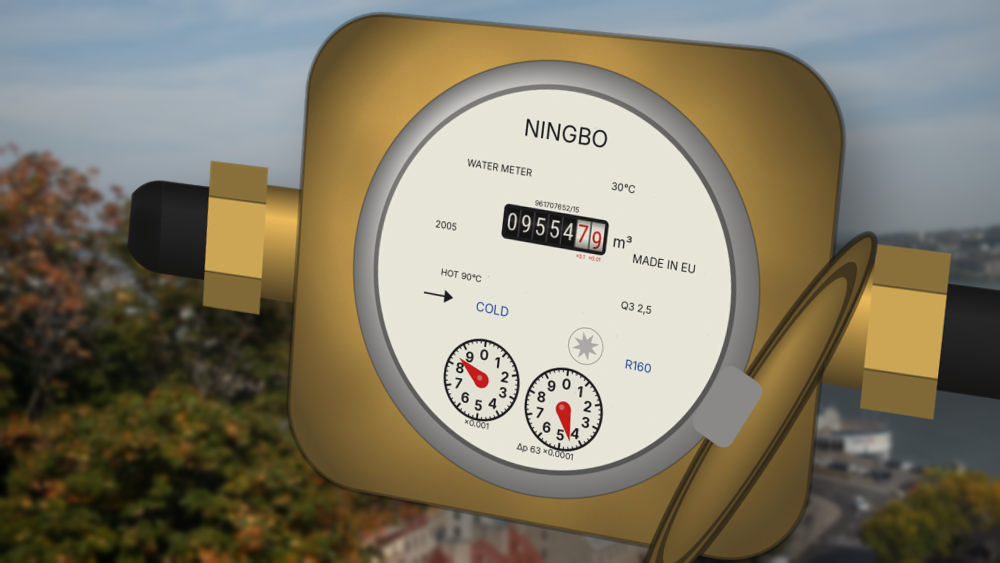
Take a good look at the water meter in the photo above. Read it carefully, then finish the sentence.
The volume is 9554.7884 m³
